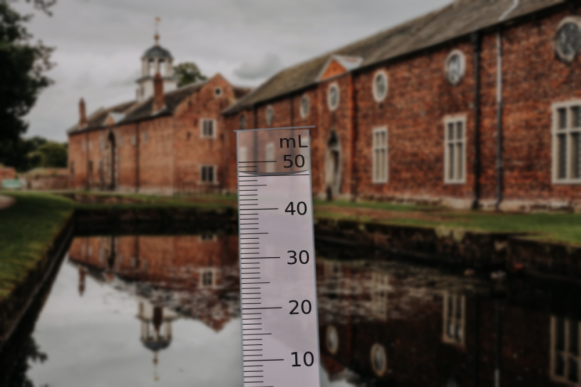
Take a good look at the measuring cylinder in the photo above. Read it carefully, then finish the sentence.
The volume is 47 mL
